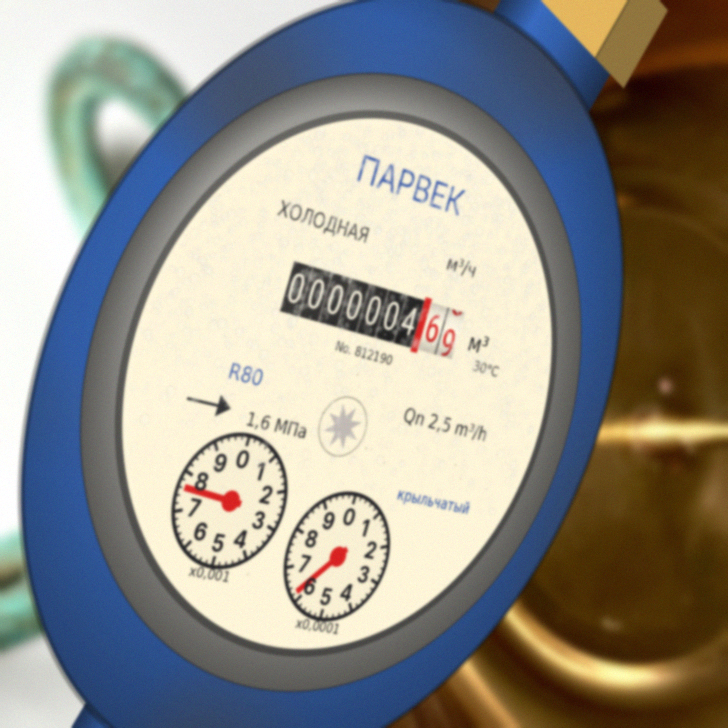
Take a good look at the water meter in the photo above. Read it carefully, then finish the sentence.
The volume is 4.6876 m³
